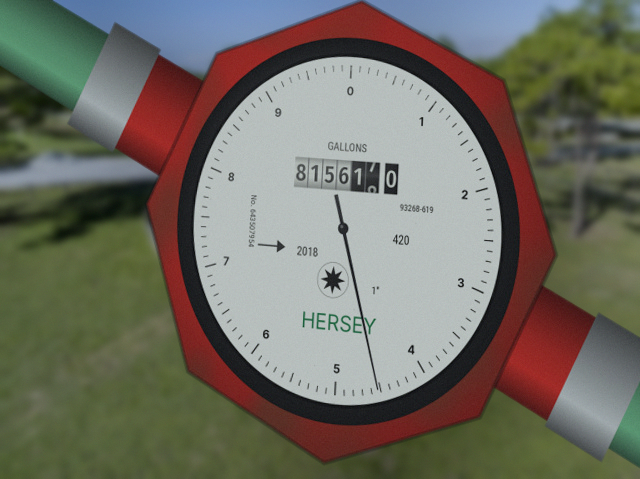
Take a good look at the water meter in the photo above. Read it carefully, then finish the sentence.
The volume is 8156174.5 gal
